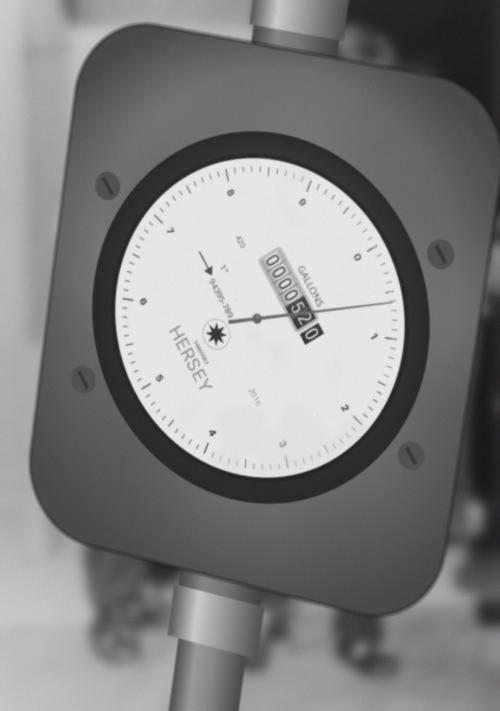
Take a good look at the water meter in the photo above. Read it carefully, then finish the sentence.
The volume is 520.6 gal
